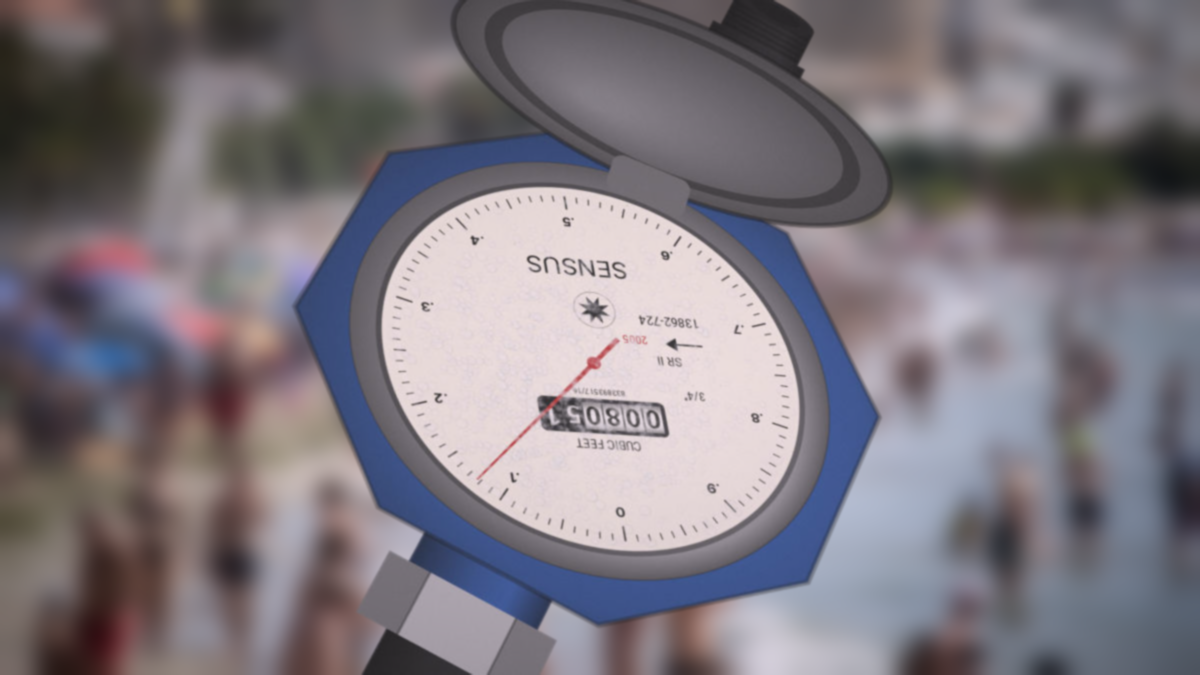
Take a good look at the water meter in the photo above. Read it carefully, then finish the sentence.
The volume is 8051.12 ft³
